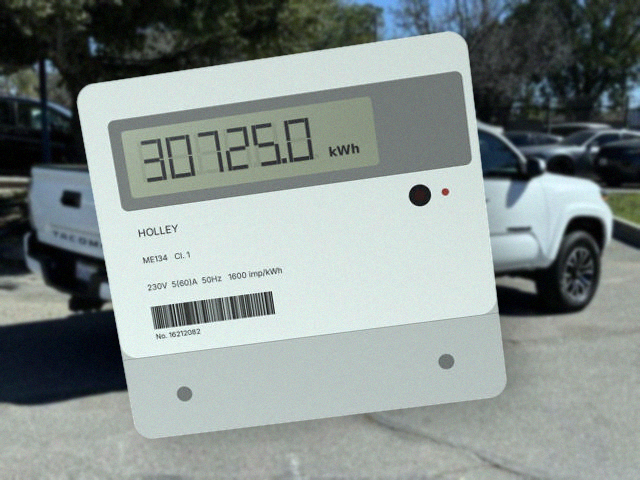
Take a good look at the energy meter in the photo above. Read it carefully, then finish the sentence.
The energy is 30725.0 kWh
